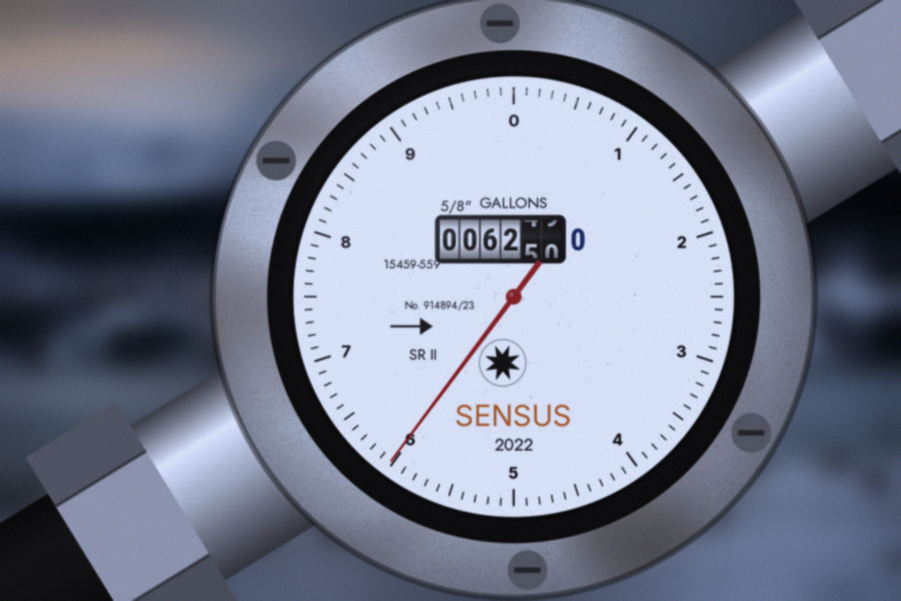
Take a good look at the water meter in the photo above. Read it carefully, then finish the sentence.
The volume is 62496.0 gal
